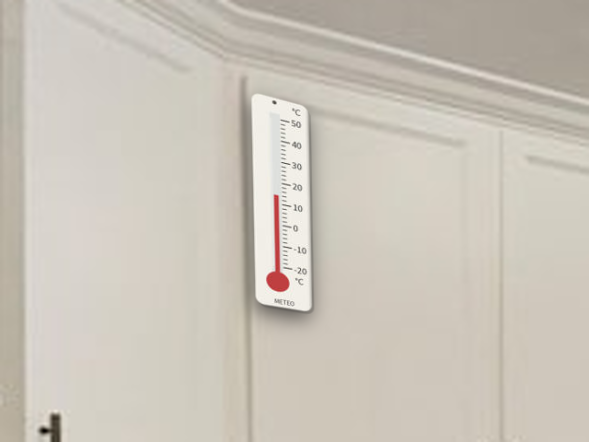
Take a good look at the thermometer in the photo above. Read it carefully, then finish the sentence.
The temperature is 14 °C
